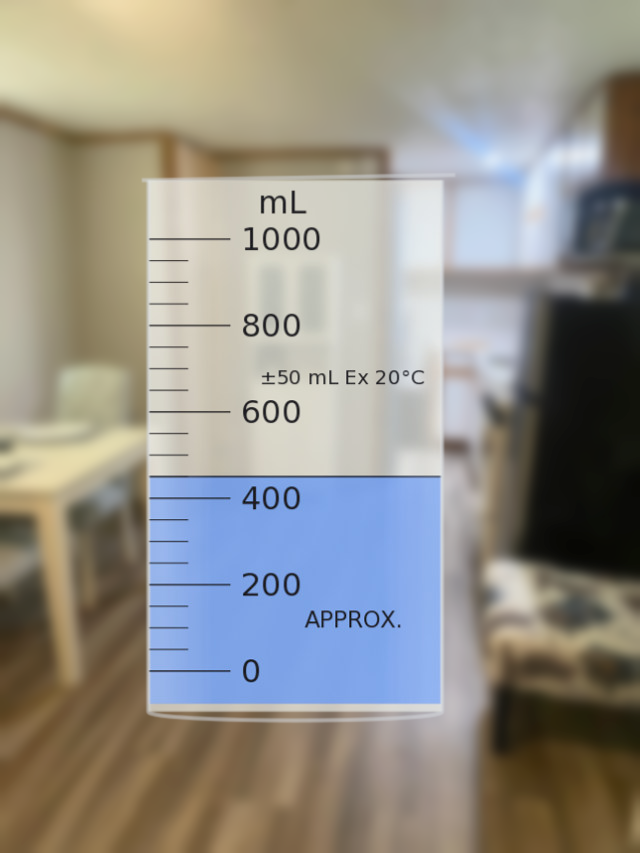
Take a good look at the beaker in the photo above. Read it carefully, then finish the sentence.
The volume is 450 mL
